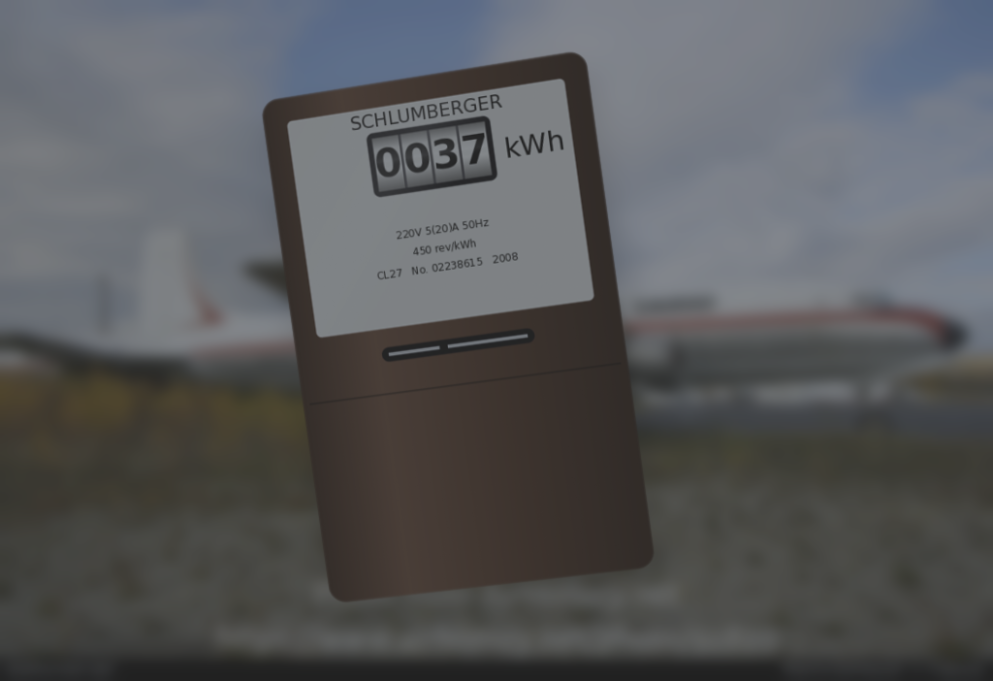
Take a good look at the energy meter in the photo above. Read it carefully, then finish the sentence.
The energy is 37 kWh
